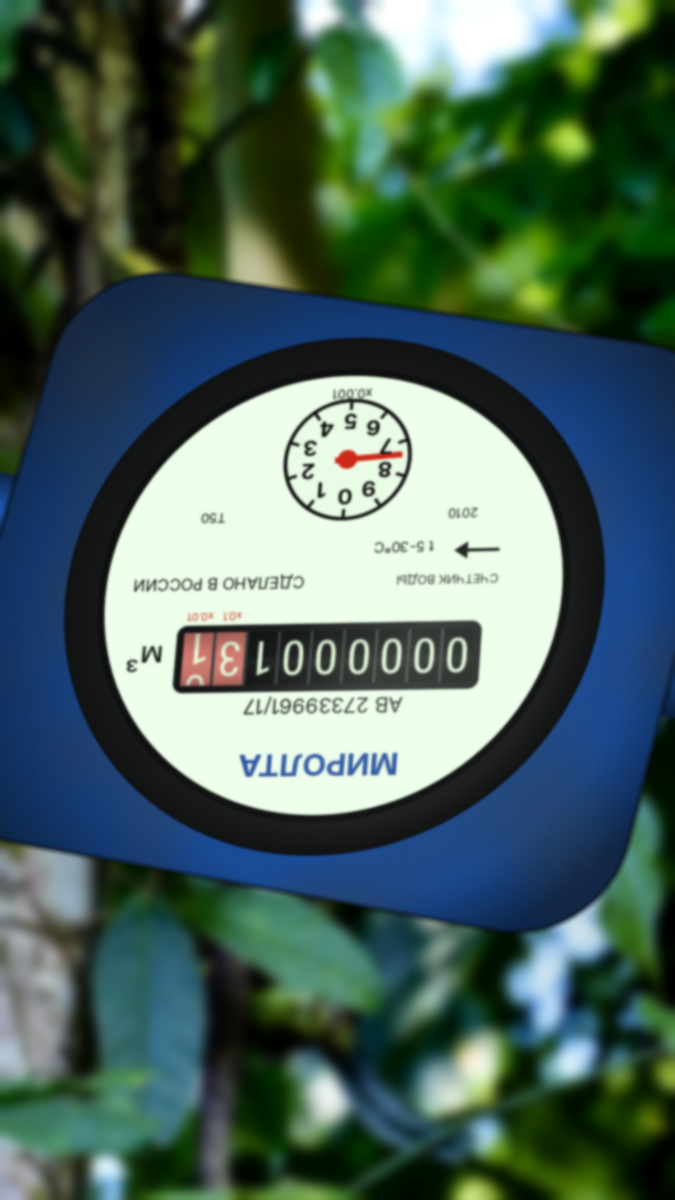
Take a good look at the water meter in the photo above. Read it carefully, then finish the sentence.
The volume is 1.307 m³
